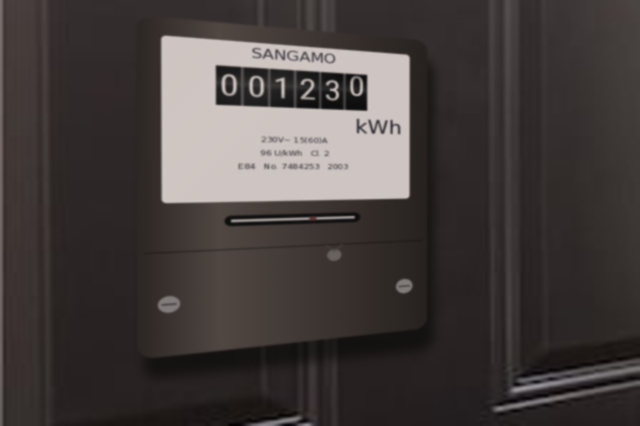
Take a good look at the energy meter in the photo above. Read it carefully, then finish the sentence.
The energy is 1230 kWh
